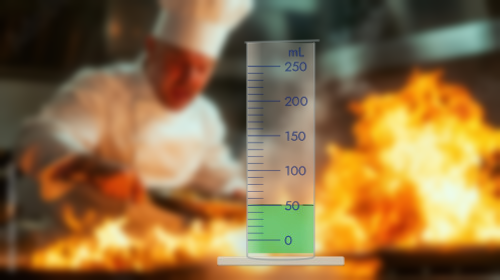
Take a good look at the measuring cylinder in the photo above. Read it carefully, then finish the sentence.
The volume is 50 mL
